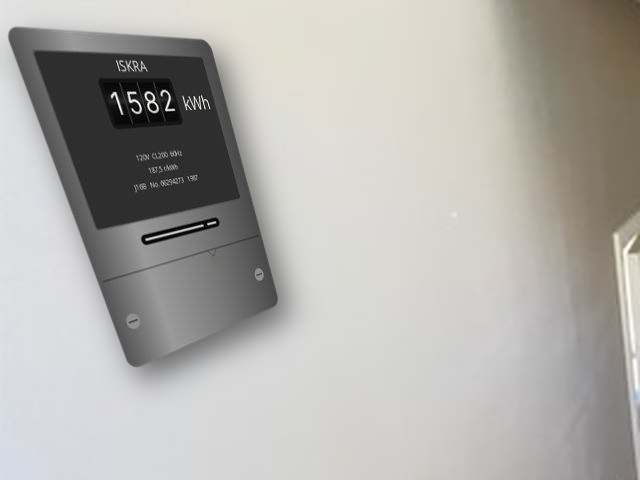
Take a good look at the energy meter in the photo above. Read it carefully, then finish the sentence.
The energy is 1582 kWh
